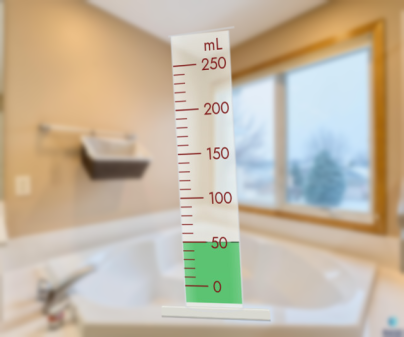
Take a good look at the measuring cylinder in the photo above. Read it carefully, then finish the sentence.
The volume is 50 mL
